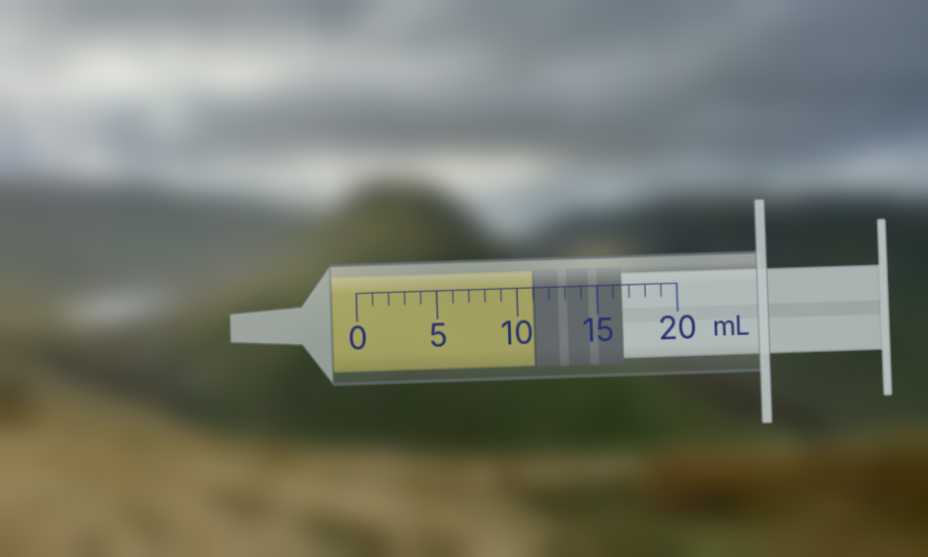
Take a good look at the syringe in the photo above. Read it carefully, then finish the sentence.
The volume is 11 mL
